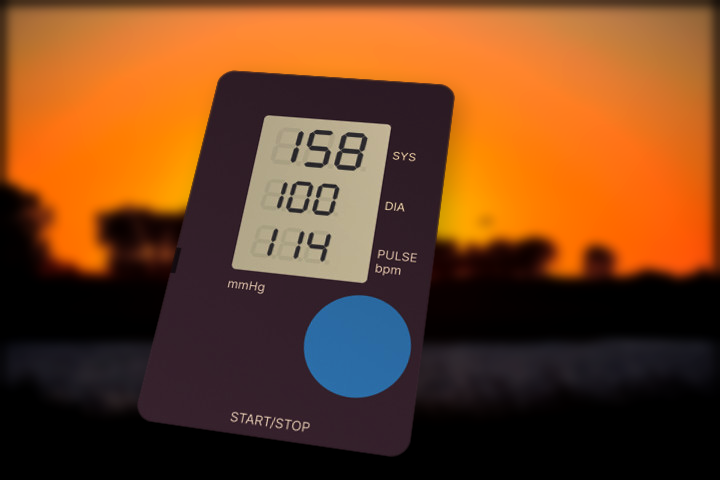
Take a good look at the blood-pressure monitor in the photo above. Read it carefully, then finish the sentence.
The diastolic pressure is 100 mmHg
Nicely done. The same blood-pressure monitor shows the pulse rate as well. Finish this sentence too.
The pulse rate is 114 bpm
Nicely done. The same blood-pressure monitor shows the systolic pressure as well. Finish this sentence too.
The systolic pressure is 158 mmHg
